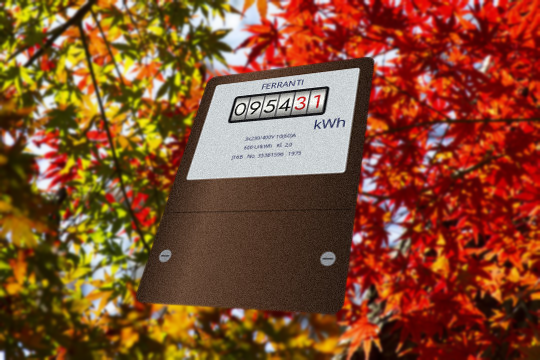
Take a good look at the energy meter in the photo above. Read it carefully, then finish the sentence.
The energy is 954.31 kWh
